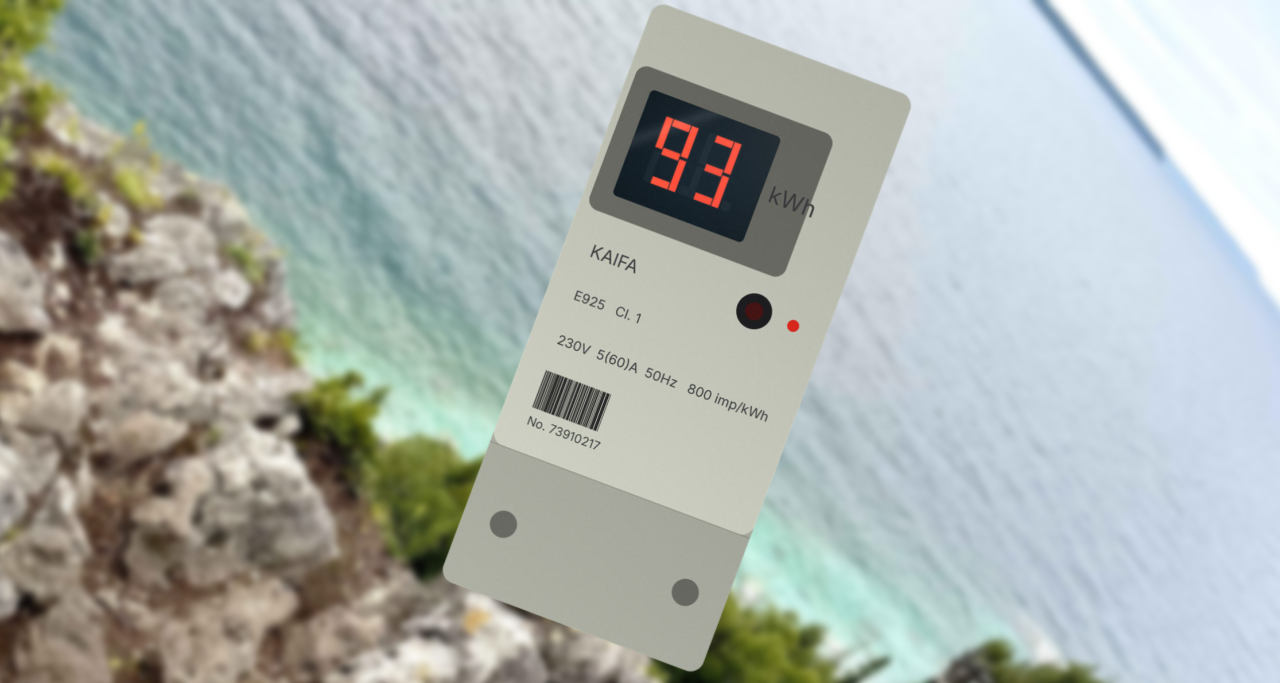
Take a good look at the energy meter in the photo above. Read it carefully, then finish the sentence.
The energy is 93 kWh
